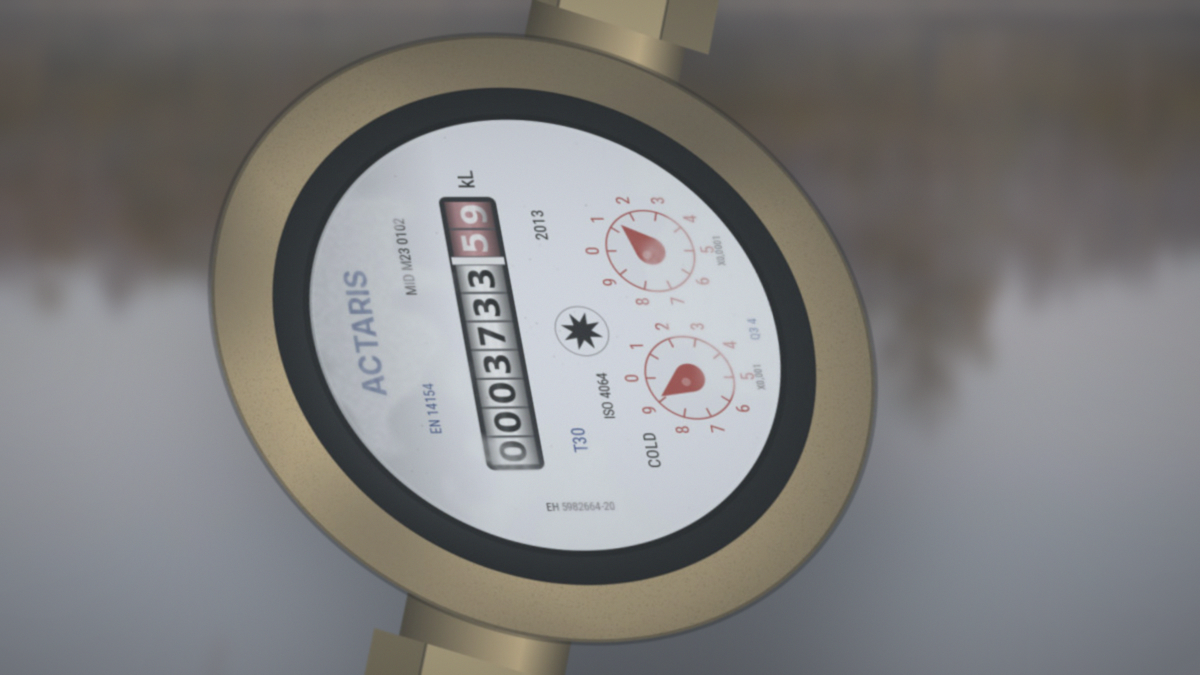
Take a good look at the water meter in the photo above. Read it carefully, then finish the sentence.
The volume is 3733.5891 kL
